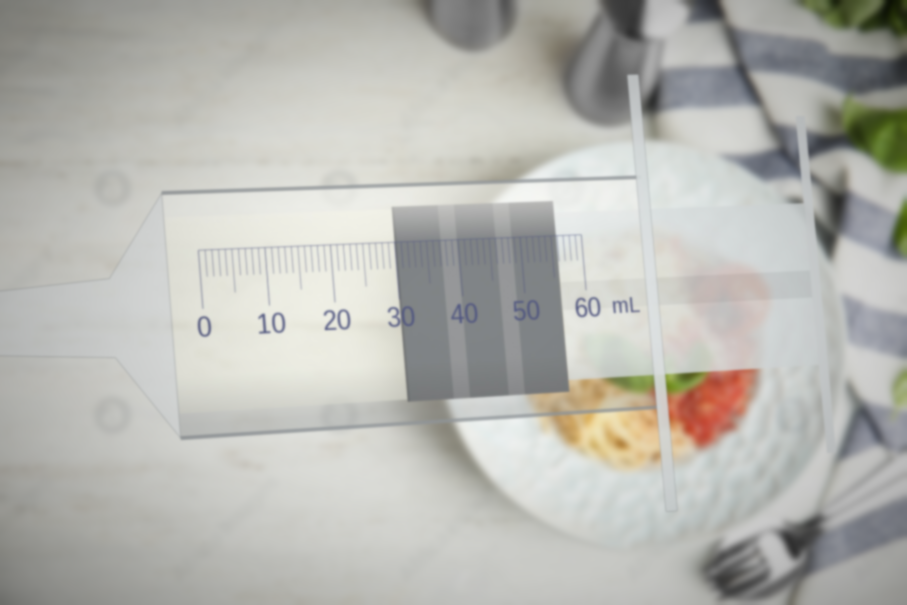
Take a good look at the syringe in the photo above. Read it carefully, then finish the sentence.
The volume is 30 mL
